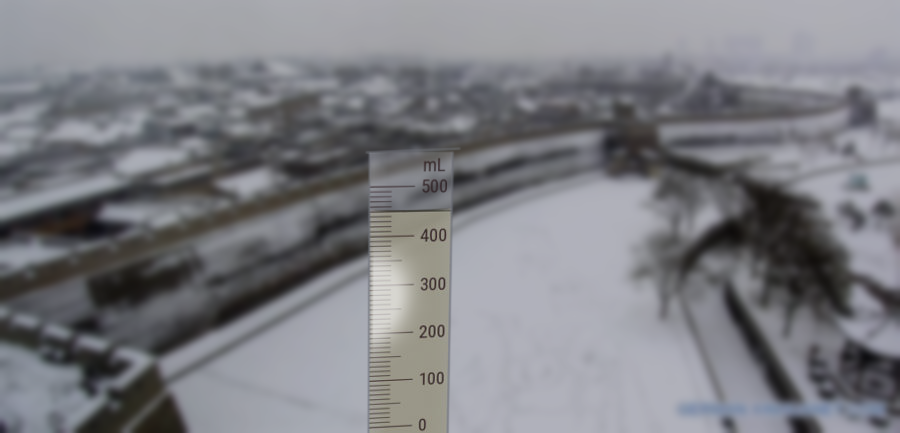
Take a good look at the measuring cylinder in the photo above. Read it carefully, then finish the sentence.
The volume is 450 mL
